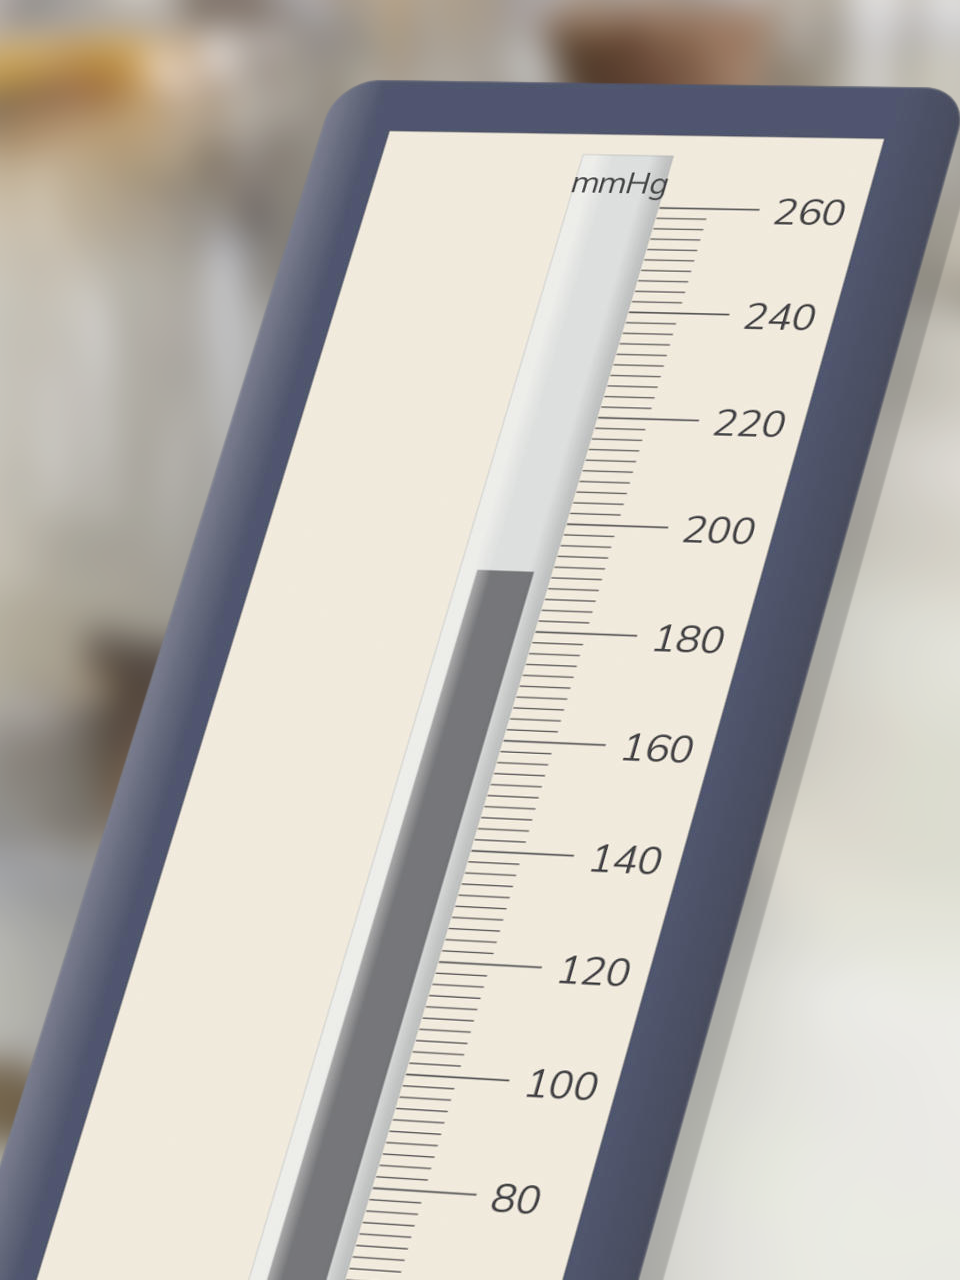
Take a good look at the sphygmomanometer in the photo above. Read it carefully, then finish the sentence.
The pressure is 191 mmHg
